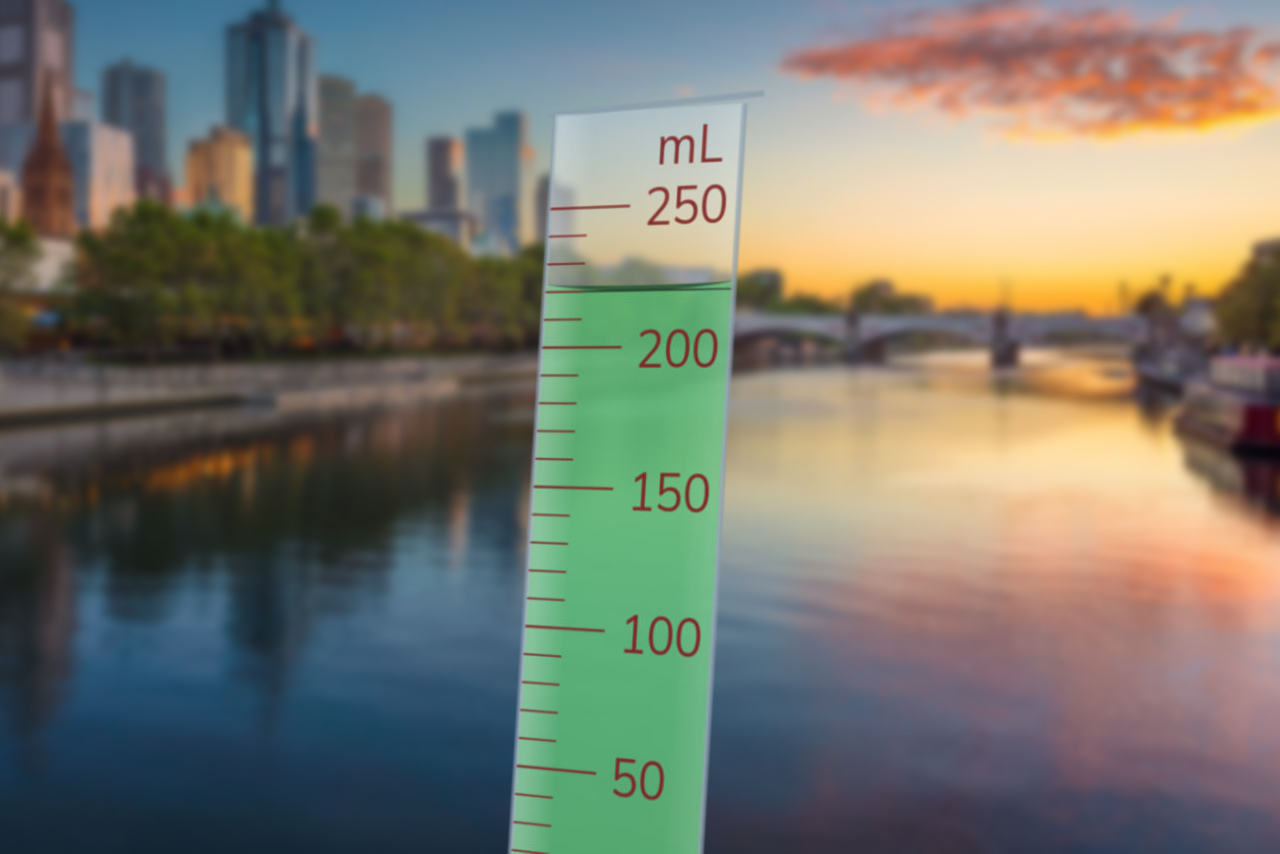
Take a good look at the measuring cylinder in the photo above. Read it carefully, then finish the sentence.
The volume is 220 mL
